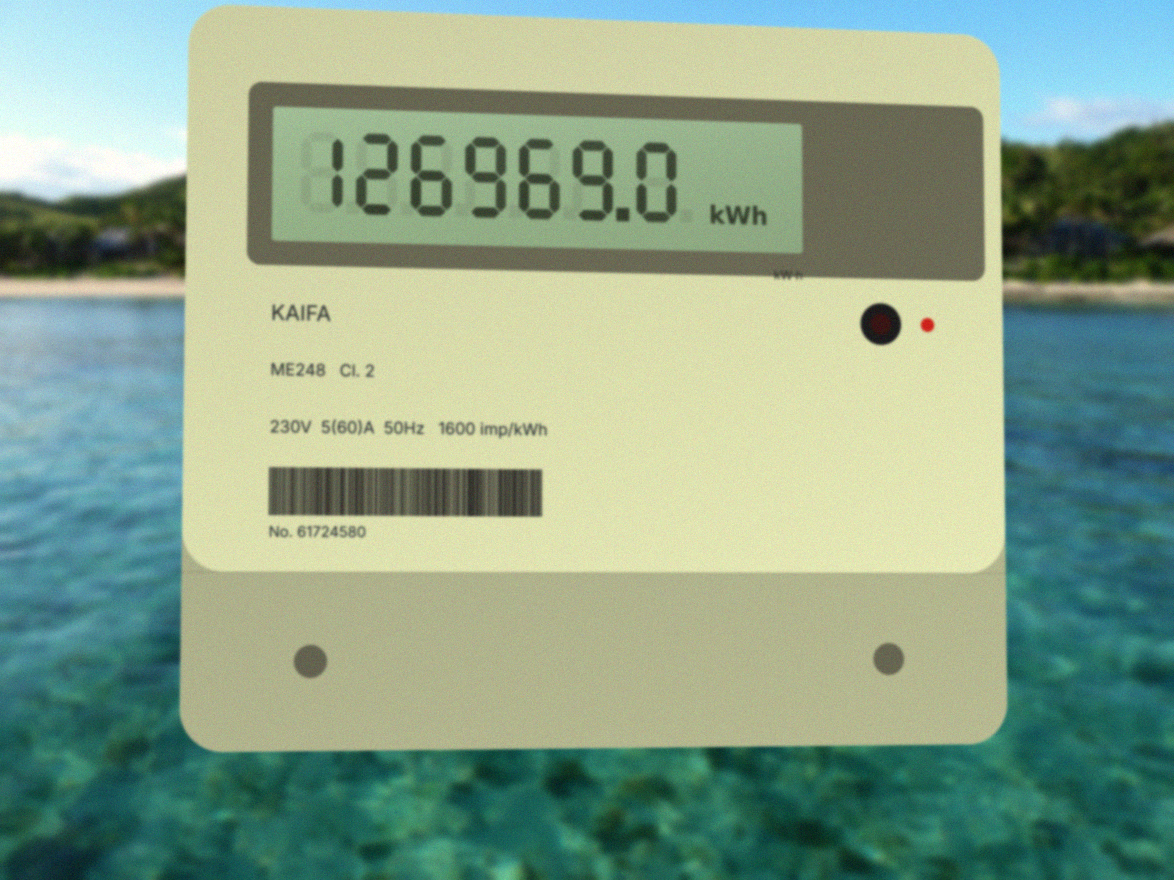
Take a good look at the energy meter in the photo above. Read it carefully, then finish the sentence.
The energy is 126969.0 kWh
